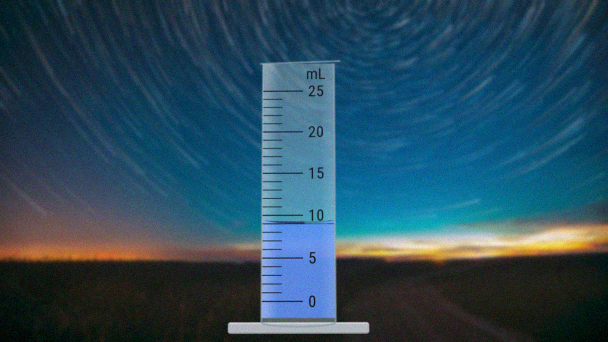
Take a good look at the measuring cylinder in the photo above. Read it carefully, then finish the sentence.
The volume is 9 mL
